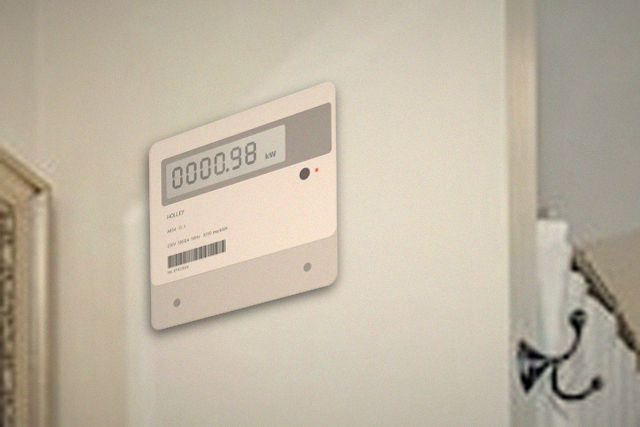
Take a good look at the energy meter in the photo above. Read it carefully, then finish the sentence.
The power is 0.98 kW
